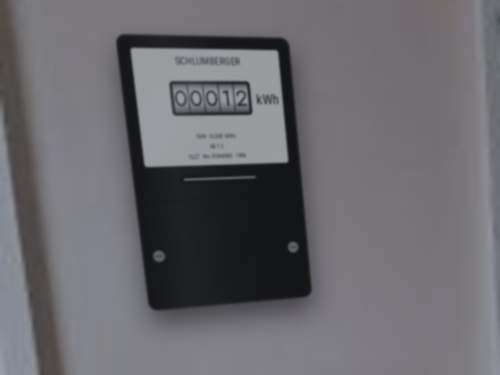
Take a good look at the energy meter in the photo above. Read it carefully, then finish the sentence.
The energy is 12 kWh
